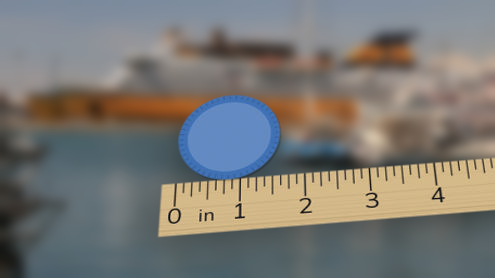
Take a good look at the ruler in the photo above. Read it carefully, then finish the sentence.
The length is 1.625 in
